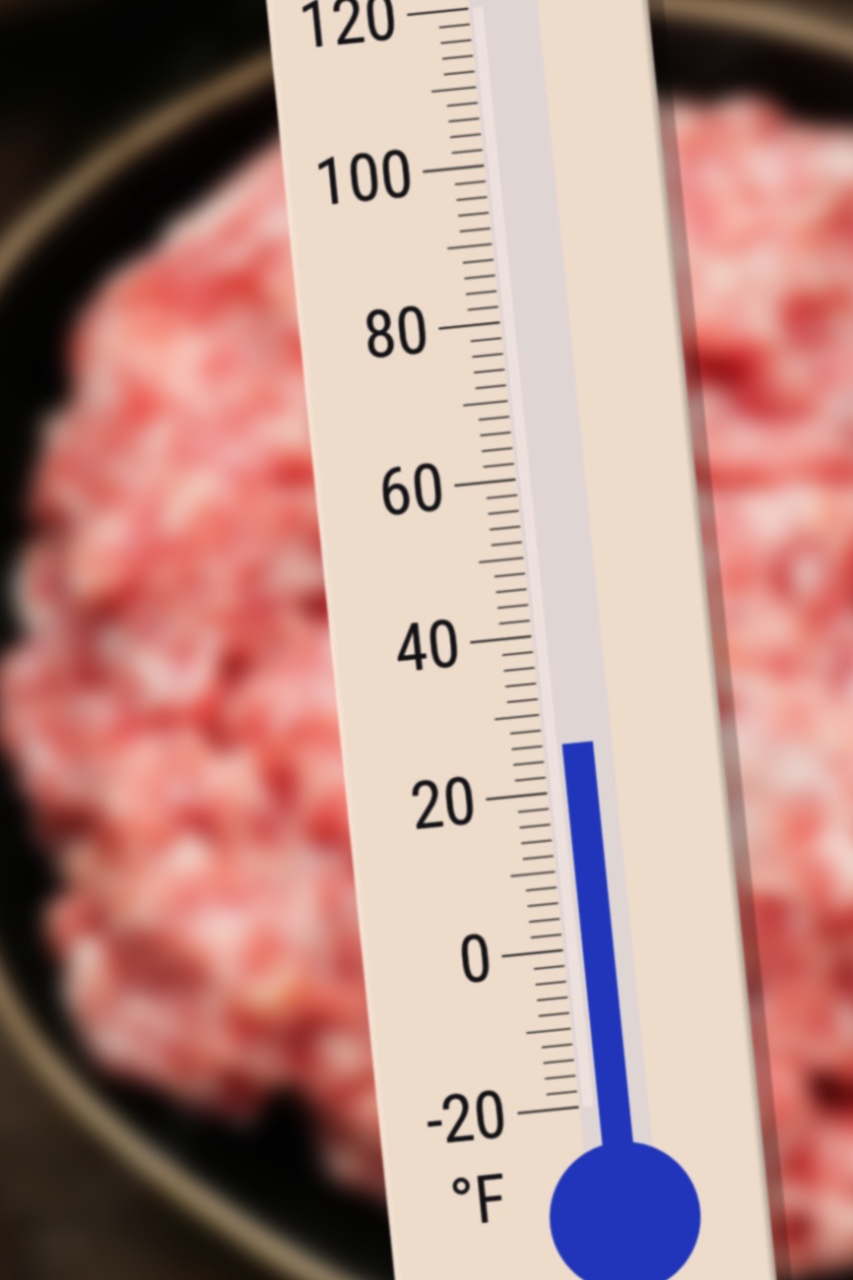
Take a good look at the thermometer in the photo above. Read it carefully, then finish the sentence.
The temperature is 26 °F
